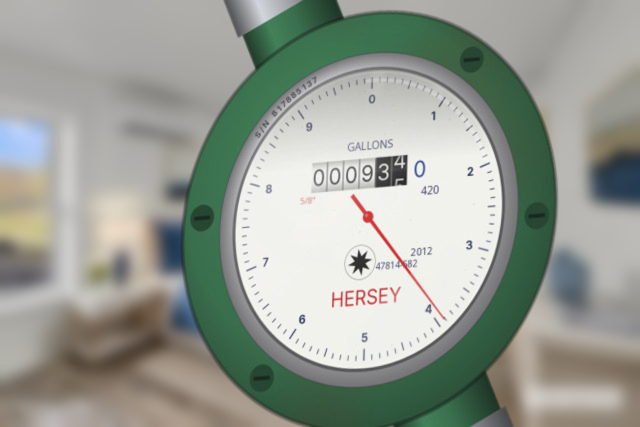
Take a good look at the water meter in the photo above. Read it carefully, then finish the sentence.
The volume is 9343.9 gal
